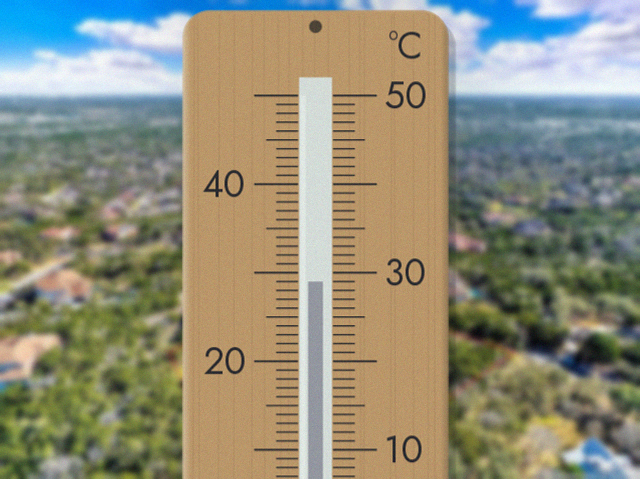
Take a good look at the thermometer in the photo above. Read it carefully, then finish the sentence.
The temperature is 29 °C
